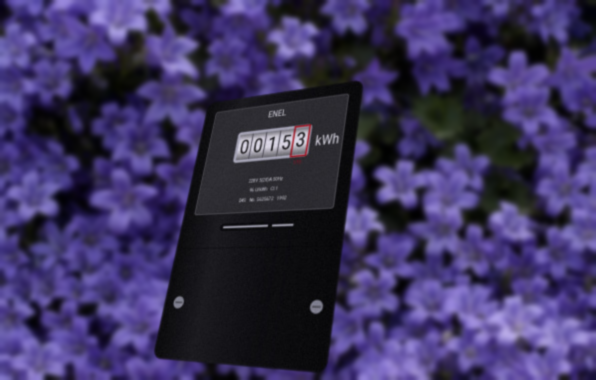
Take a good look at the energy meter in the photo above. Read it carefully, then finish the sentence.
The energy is 15.3 kWh
